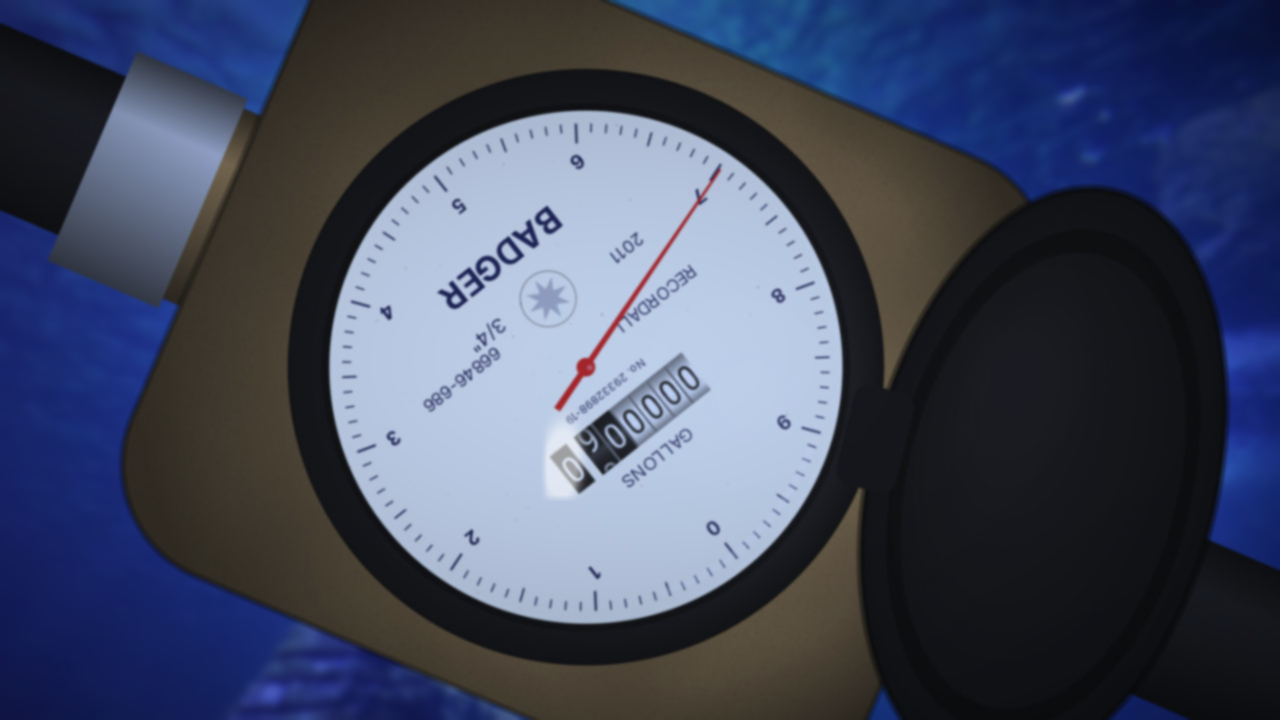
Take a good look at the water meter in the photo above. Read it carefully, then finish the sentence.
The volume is 57.0 gal
